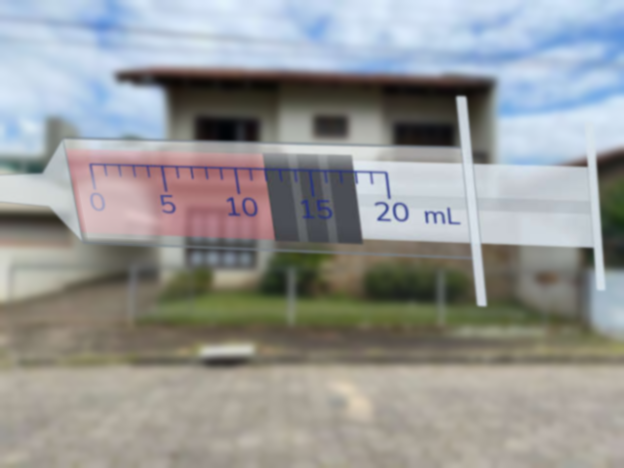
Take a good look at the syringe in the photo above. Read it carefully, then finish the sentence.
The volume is 12 mL
